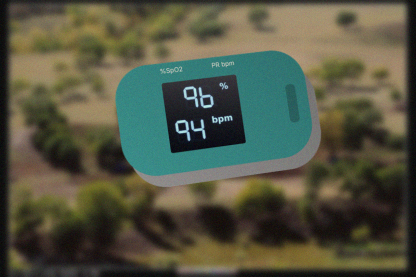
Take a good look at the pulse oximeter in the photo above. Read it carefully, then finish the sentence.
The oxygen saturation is 96 %
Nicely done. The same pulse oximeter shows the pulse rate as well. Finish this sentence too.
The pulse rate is 94 bpm
